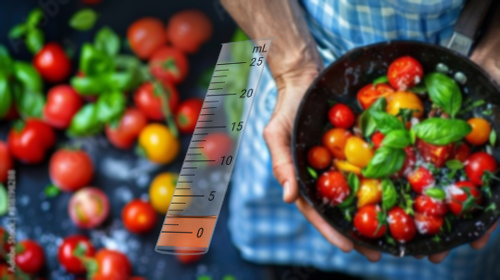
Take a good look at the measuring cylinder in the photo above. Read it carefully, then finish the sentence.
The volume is 2 mL
